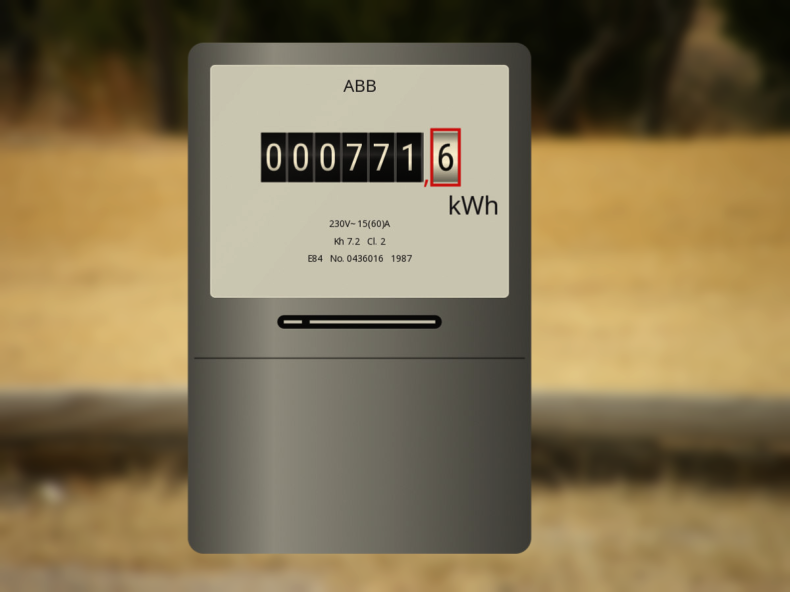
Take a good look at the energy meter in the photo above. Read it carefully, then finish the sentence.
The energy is 771.6 kWh
